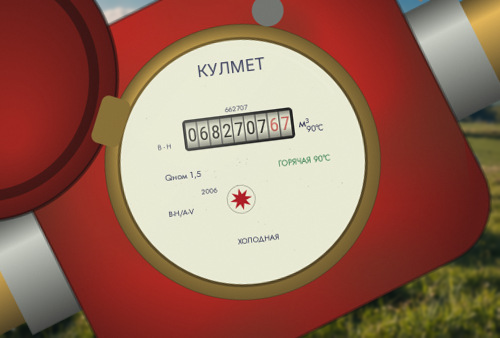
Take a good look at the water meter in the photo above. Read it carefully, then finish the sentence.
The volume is 682707.67 m³
